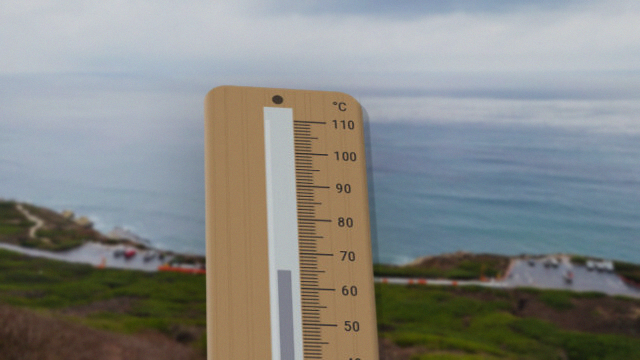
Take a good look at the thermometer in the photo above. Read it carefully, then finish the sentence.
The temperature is 65 °C
